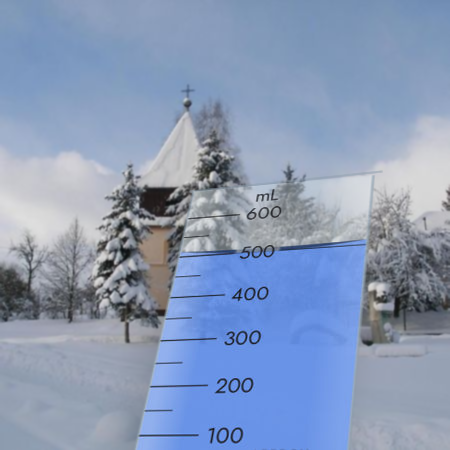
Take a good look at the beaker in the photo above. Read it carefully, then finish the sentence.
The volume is 500 mL
